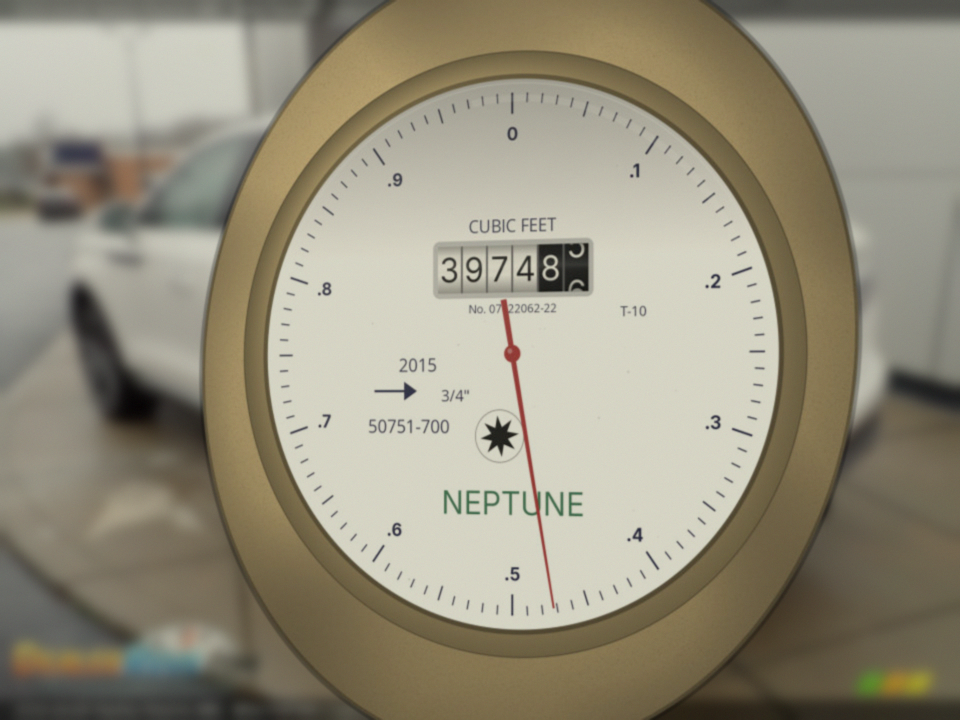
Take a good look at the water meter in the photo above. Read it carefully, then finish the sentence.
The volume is 397485.47 ft³
